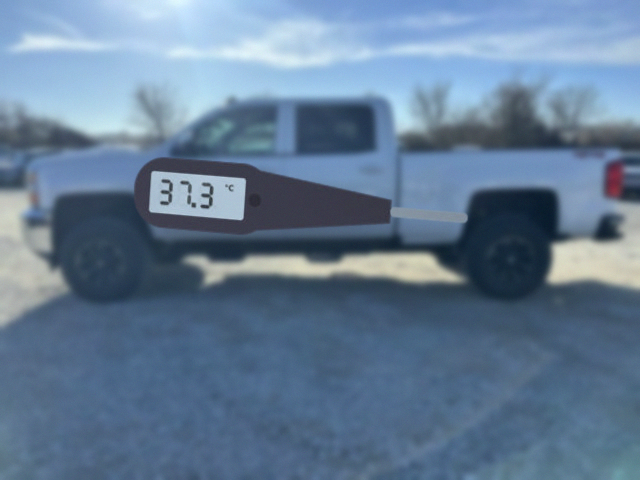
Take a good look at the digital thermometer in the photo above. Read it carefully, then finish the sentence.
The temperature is 37.3 °C
